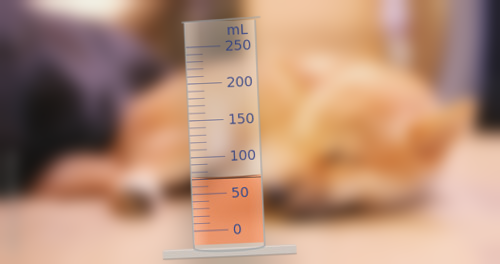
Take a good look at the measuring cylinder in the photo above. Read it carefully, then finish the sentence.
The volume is 70 mL
